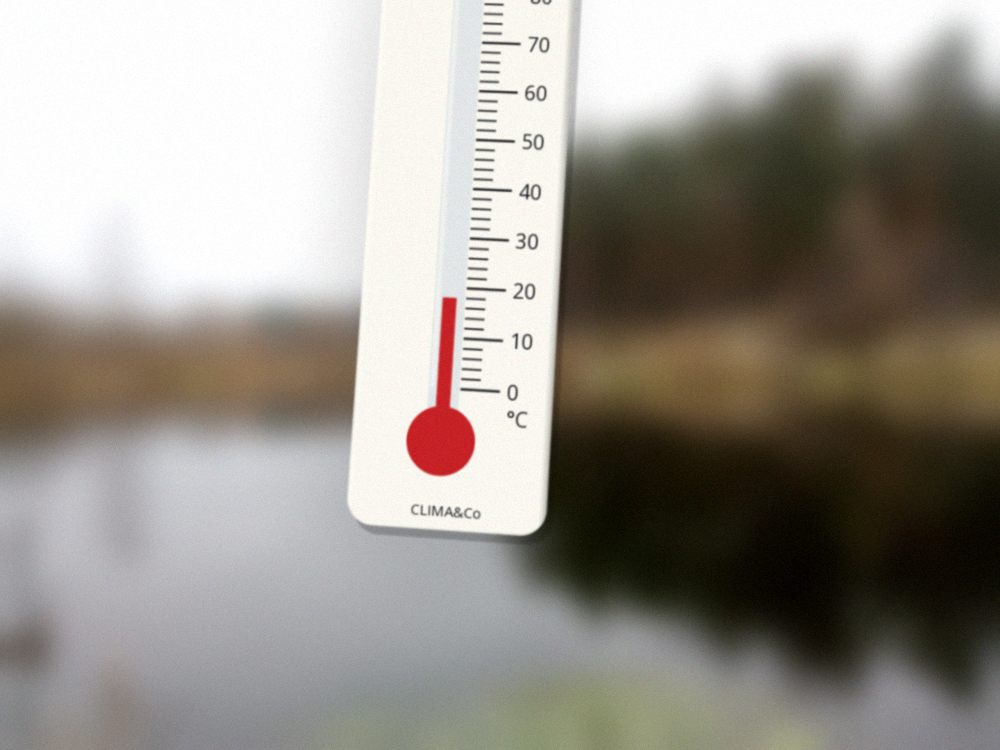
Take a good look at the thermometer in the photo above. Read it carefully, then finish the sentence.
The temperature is 18 °C
